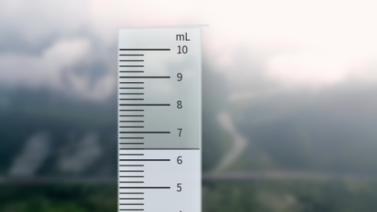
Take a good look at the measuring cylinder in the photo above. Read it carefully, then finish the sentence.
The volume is 6.4 mL
